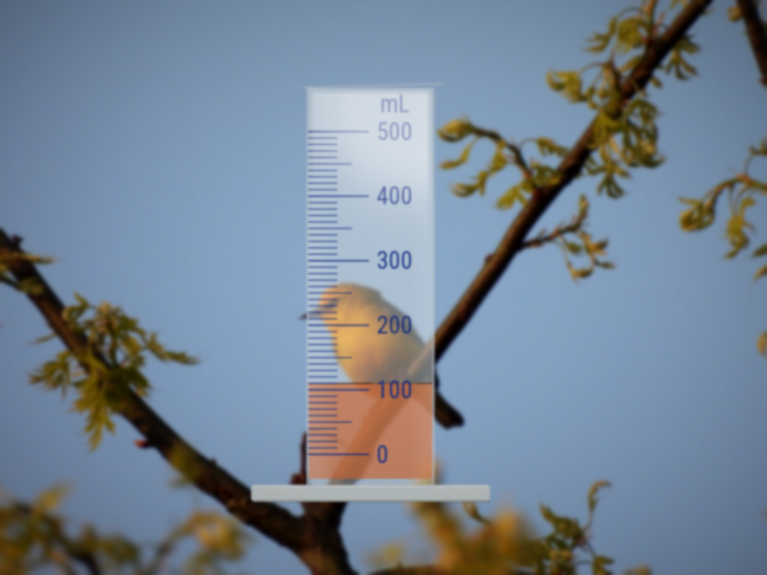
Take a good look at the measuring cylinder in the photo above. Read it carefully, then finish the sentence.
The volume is 110 mL
